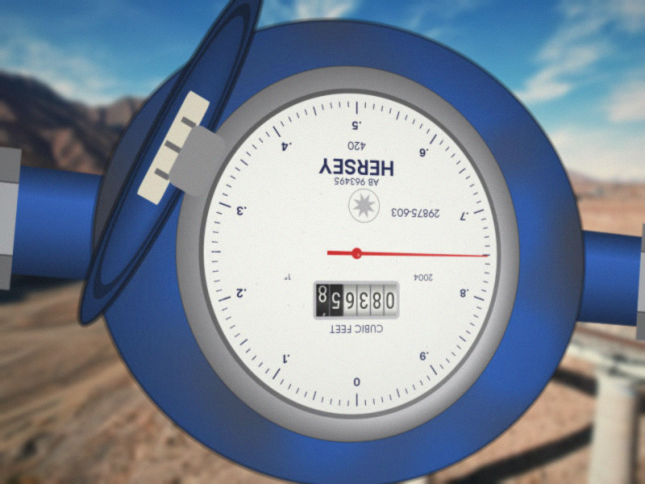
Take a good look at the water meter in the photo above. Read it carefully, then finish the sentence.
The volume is 83657.75 ft³
